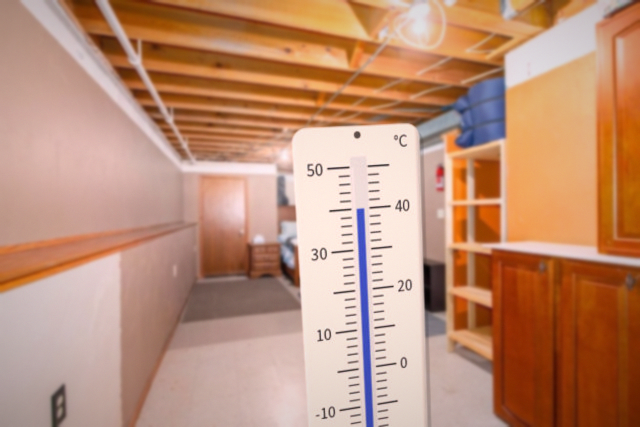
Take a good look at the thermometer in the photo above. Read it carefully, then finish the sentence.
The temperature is 40 °C
